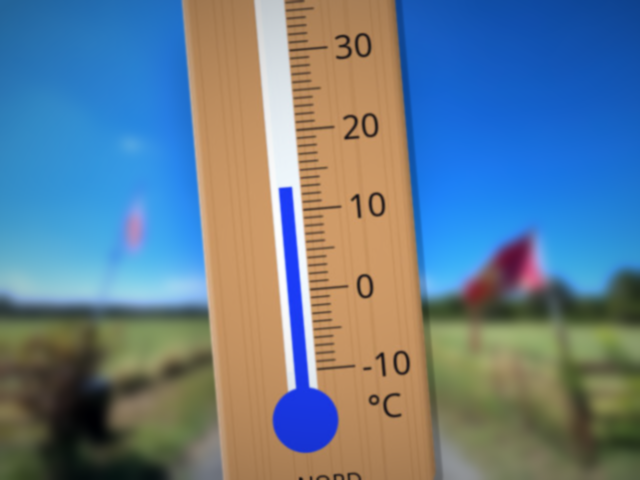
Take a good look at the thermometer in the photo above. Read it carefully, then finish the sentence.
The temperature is 13 °C
